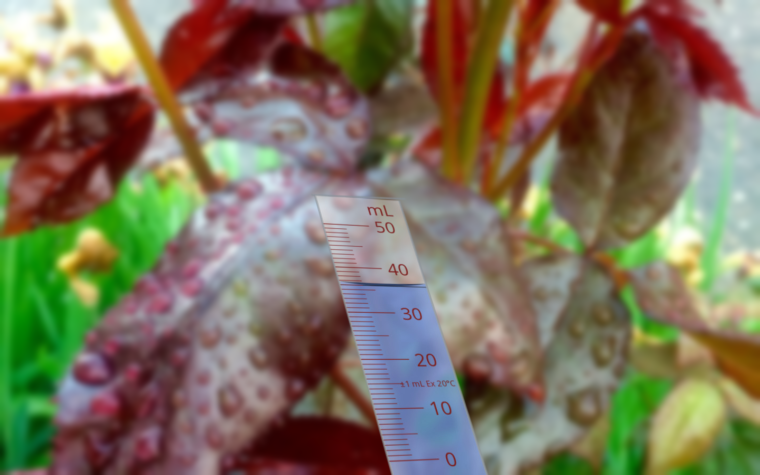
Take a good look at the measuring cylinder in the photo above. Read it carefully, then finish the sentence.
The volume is 36 mL
